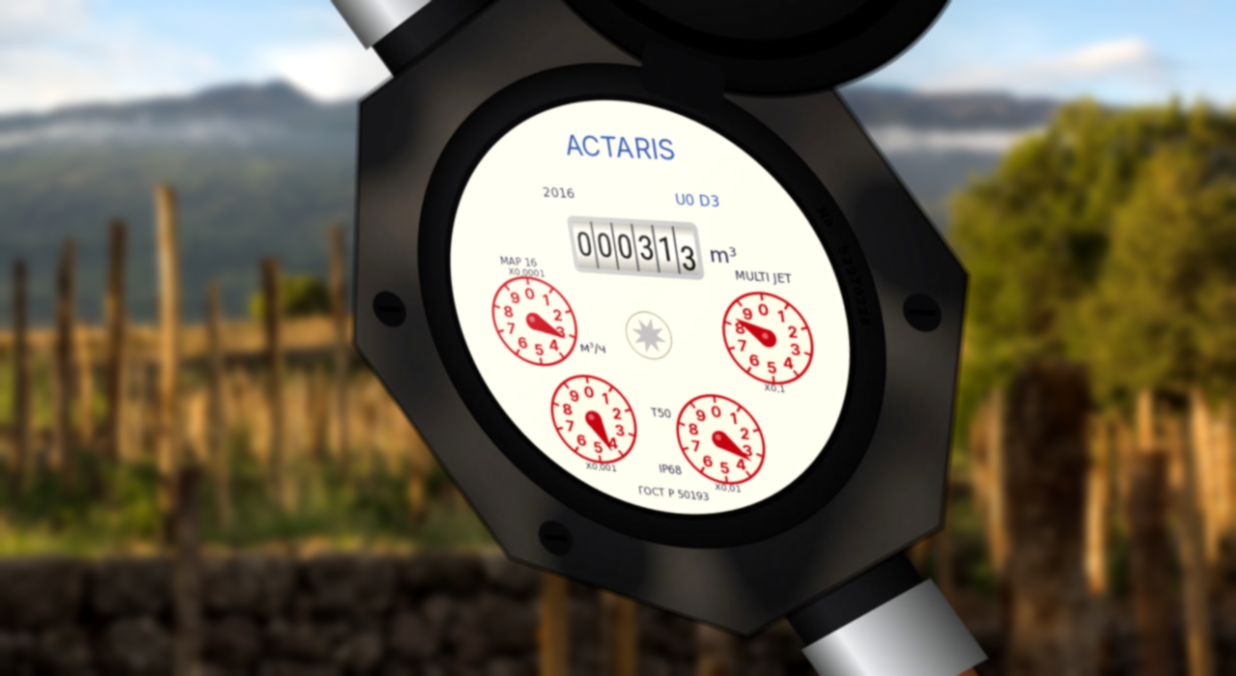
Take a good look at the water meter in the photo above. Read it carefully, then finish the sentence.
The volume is 312.8343 m³
